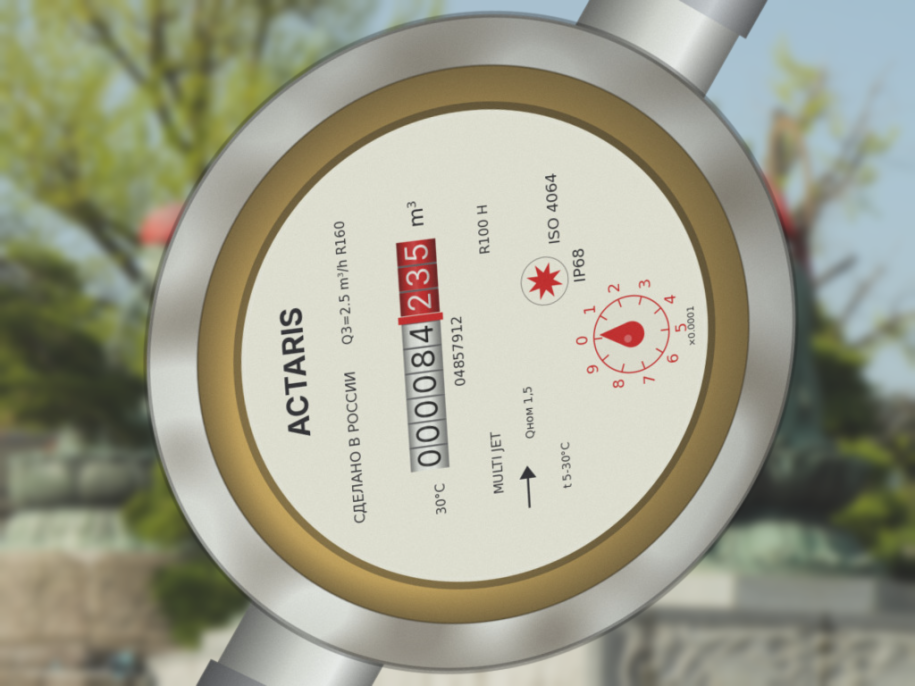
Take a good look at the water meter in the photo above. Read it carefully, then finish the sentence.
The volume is 84.2350 m³
